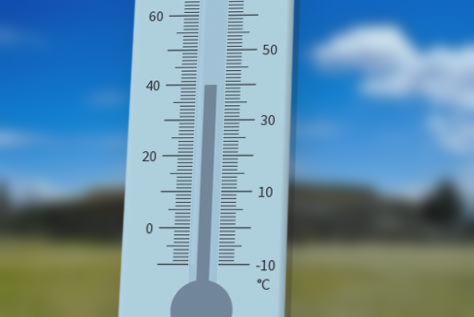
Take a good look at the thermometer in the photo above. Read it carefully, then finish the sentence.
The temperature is 40 °C
